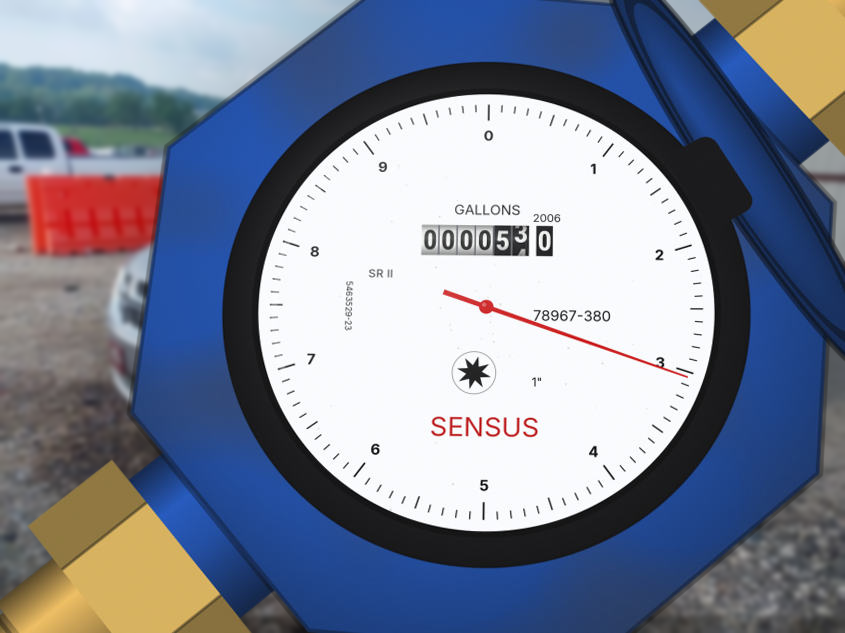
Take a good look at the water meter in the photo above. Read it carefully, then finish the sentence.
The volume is 533.0 gal
